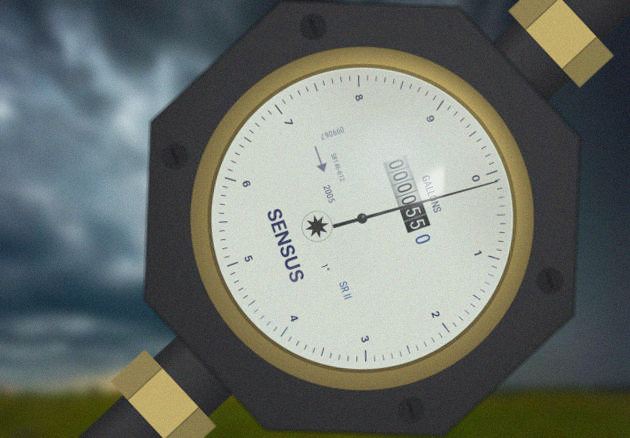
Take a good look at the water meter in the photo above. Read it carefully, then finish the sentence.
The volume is 550.1 gal
